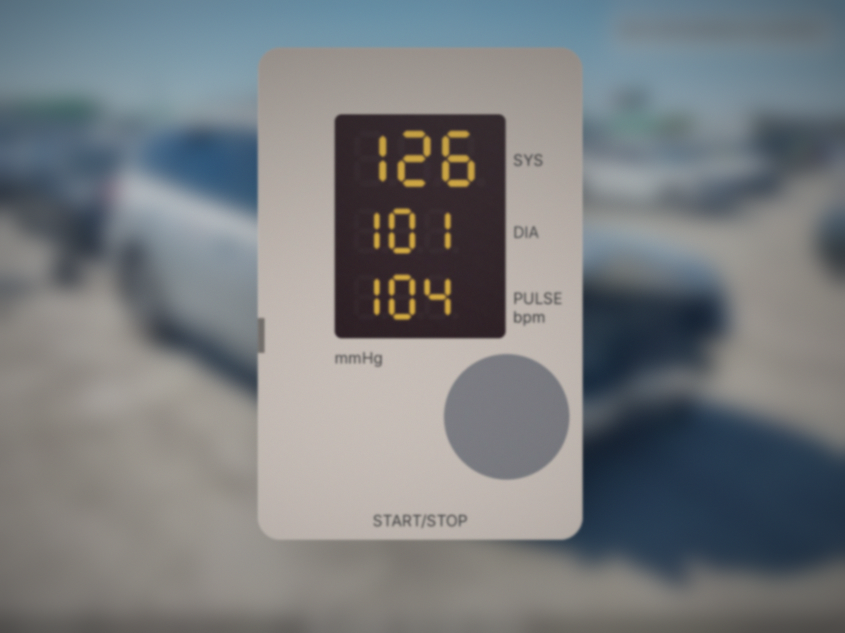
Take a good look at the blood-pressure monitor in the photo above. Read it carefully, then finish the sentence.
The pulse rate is 104 bpm
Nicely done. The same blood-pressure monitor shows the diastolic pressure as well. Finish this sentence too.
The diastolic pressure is 101 mmHg
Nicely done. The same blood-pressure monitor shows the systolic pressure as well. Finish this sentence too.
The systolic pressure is 126 mmHg
